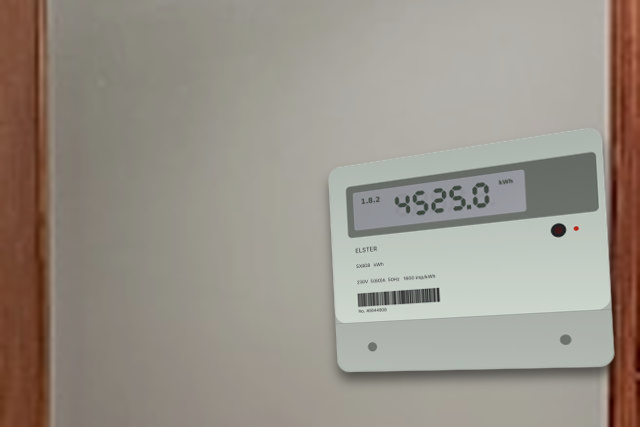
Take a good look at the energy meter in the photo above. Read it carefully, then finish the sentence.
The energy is 4525.0 kWh
